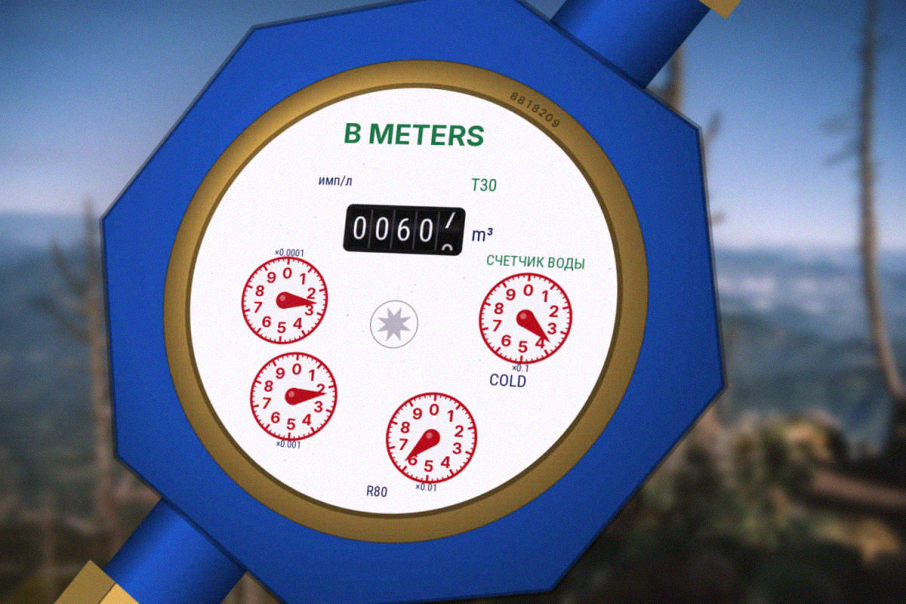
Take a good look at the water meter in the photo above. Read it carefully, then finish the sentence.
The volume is 607.3622 m³
